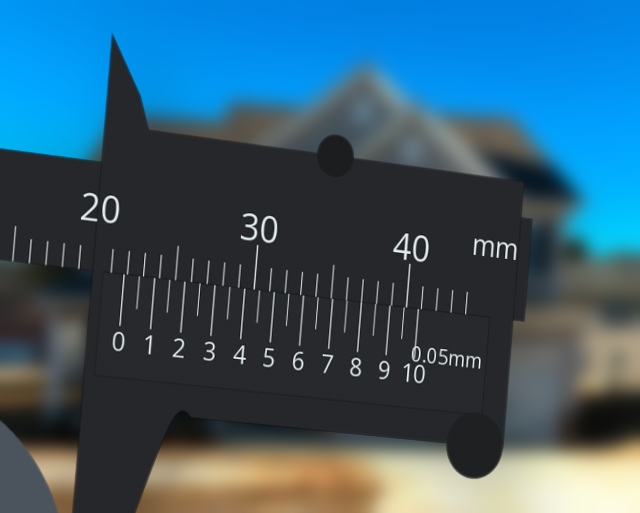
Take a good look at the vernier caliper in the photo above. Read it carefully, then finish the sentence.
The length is 21.8 mm
